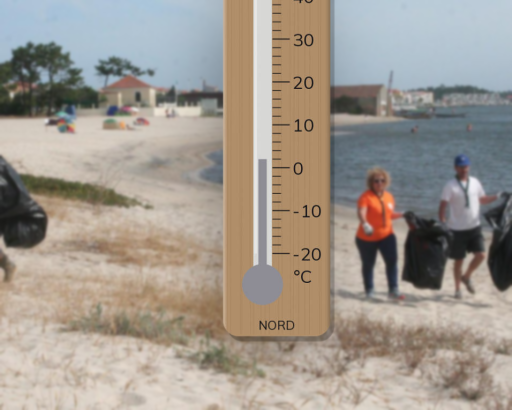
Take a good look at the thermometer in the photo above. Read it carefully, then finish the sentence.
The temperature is 2 °C
